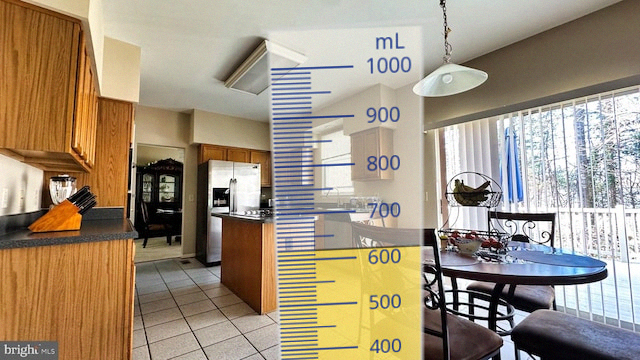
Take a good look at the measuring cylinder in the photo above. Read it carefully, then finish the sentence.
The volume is 620 mL
